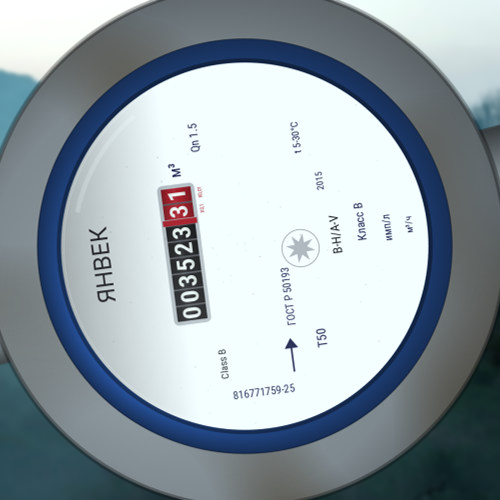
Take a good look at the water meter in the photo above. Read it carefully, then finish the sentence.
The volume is 3523.31 m³
